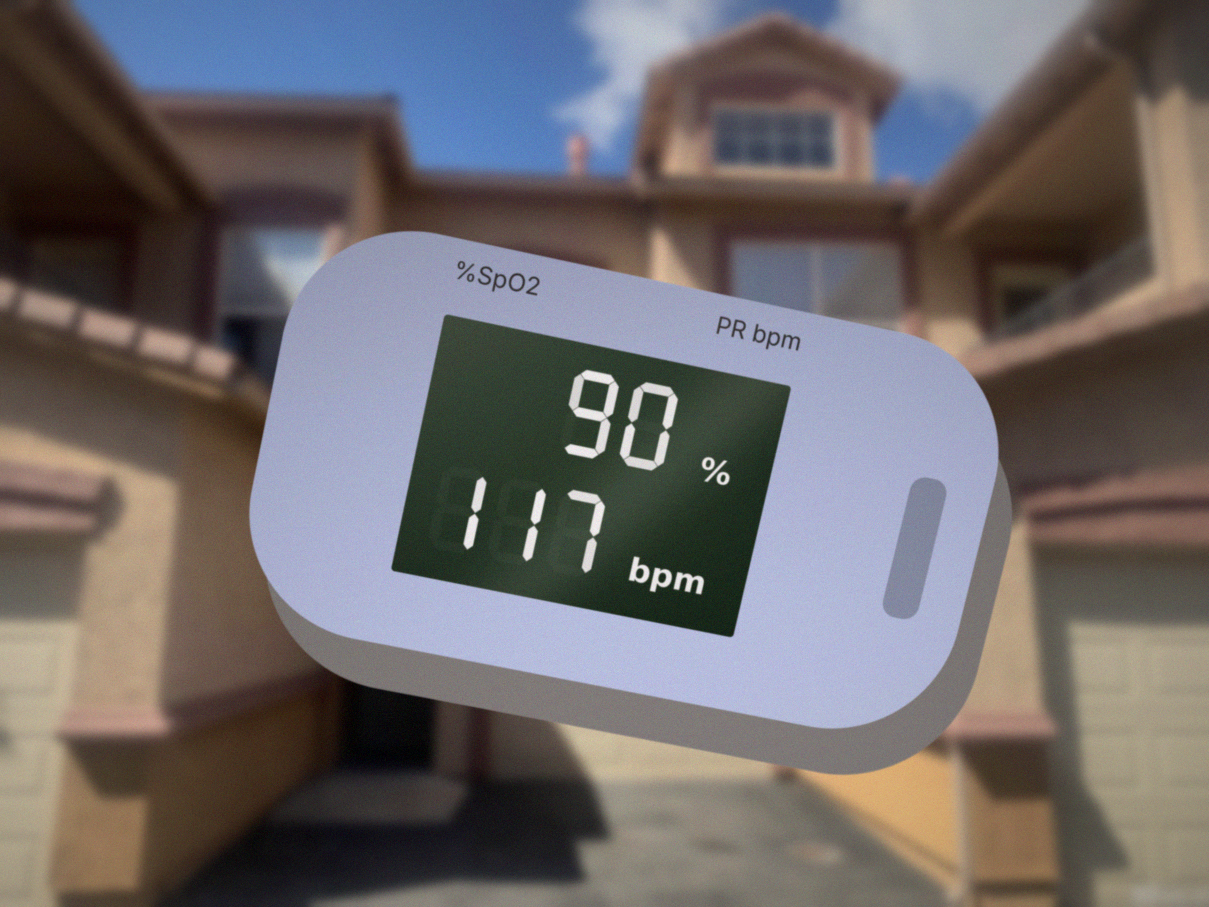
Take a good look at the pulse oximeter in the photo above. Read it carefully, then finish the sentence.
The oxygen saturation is 90 %
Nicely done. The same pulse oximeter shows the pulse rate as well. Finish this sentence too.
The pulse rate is 117 bpm
